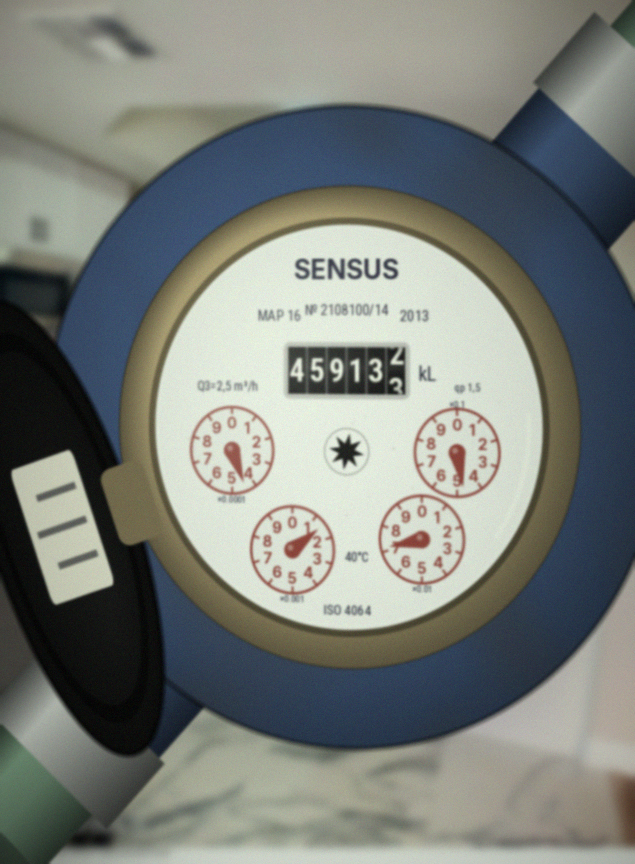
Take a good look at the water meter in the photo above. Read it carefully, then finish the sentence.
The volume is 459132.4714 kL
